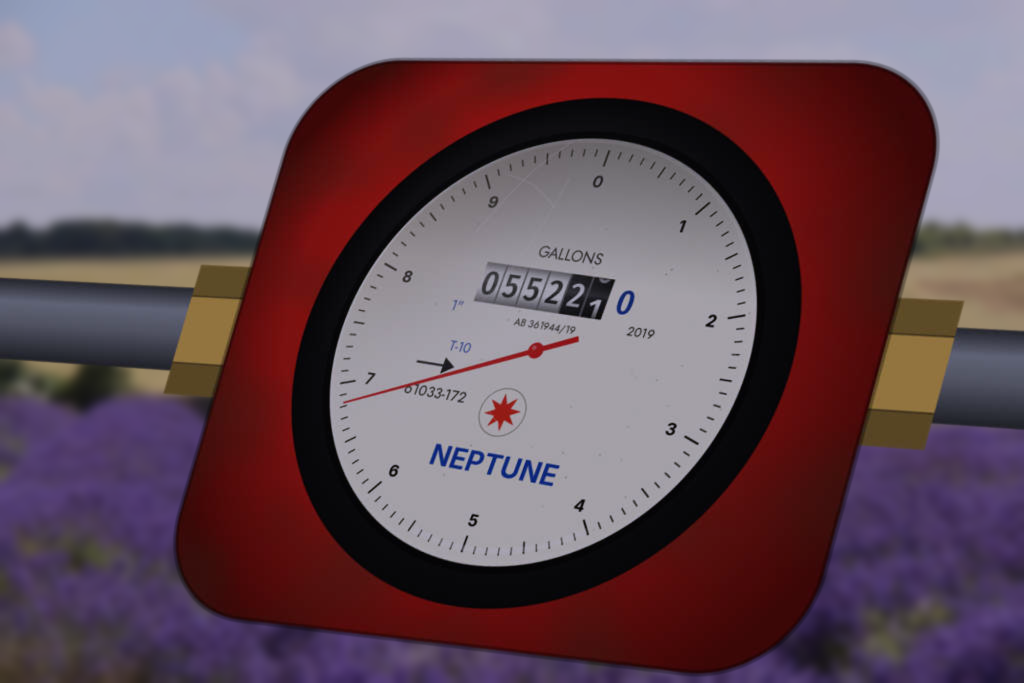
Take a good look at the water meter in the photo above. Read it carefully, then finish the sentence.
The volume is 552206.8 gal
